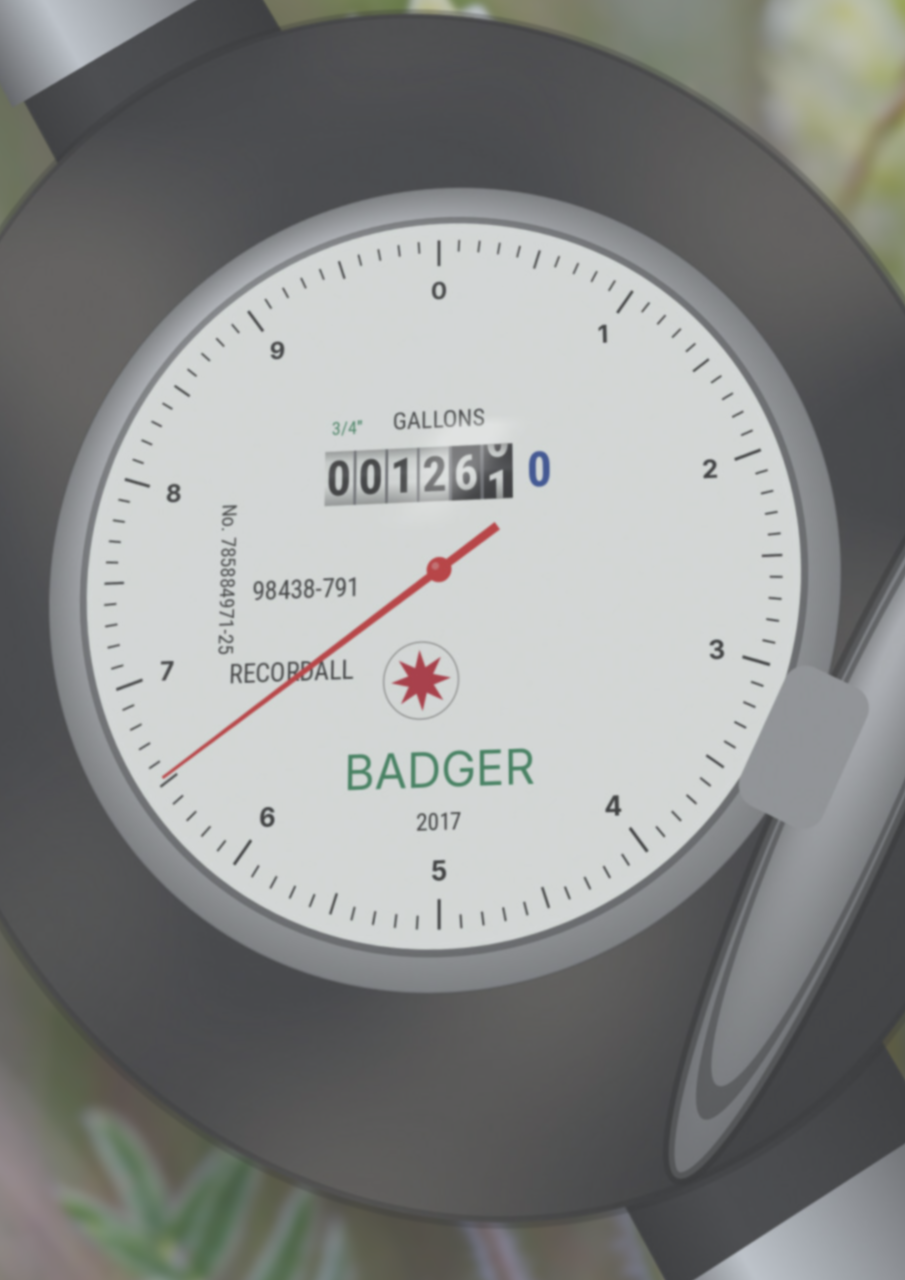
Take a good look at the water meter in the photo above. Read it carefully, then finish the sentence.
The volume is 12606.5 gal
